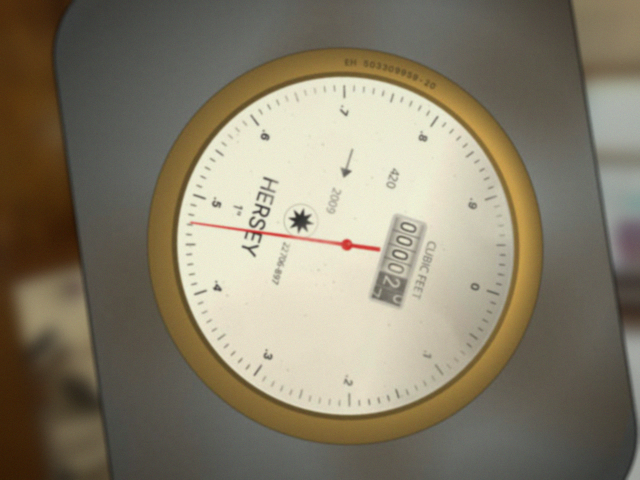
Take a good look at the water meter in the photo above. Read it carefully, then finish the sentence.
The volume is 26.47 ft³
